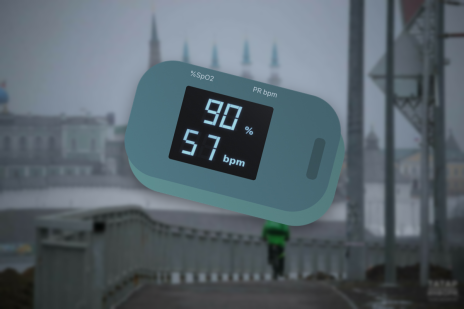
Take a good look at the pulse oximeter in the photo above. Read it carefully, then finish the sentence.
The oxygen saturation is 90 %
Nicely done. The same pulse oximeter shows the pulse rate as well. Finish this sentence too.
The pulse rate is 57 bpm
